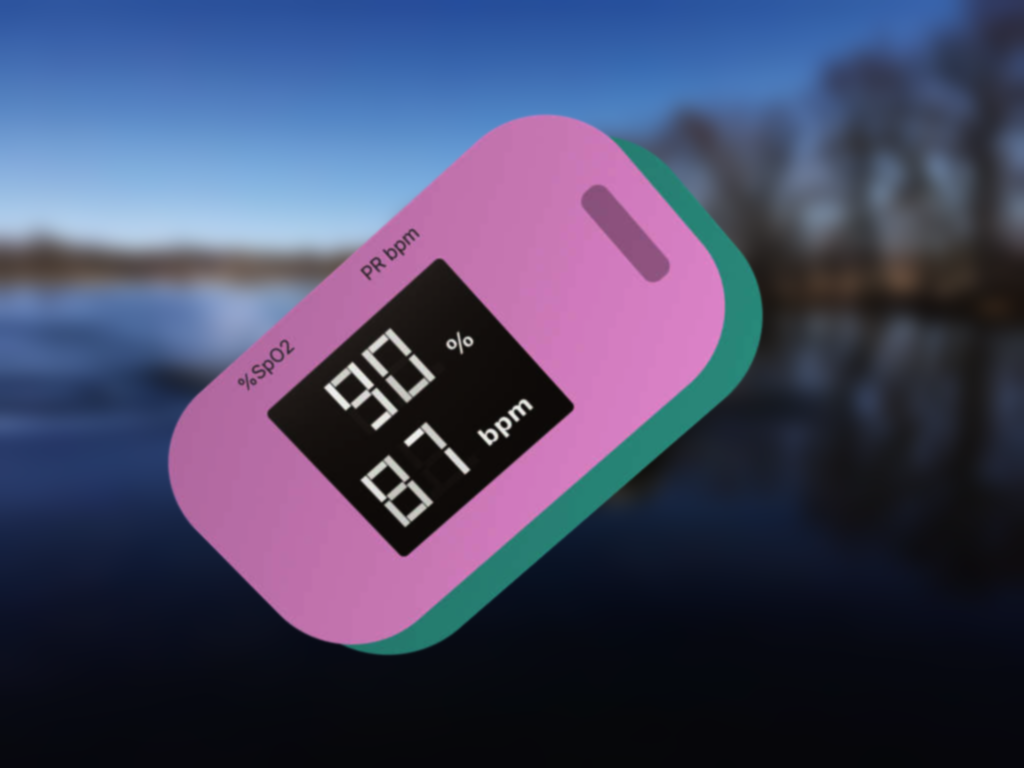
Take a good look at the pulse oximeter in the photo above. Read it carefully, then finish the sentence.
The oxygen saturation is 90 %
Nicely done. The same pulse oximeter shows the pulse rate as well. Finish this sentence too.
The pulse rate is 87 bpm
